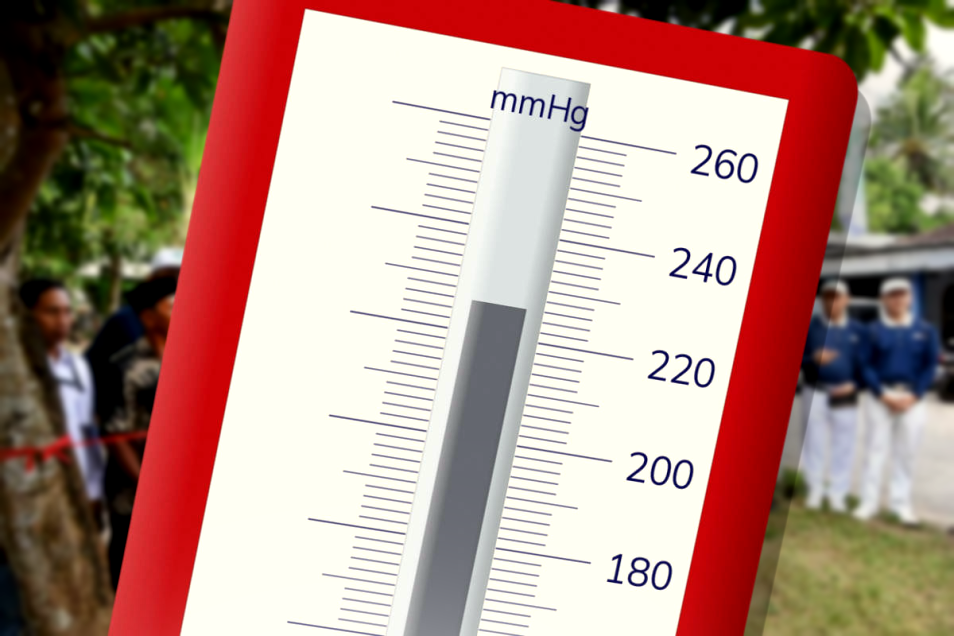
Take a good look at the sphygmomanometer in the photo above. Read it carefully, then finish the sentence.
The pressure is 226 mmHg
